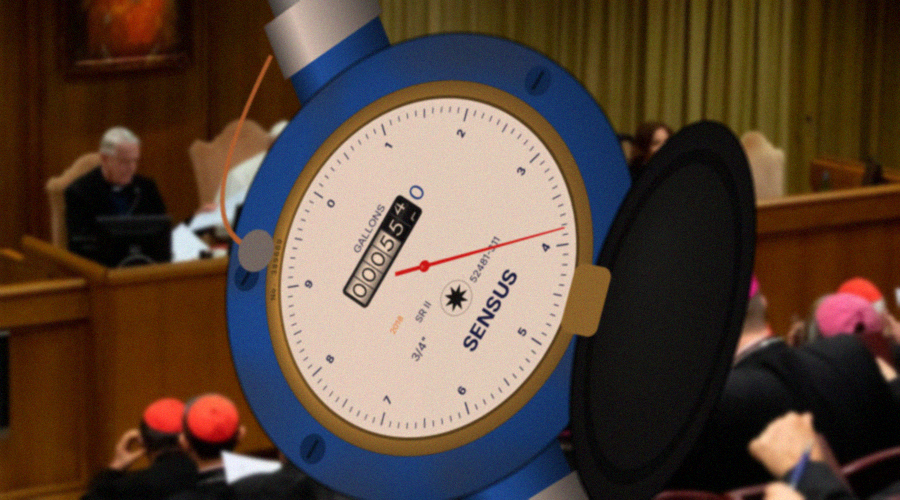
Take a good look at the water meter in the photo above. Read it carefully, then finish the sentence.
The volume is 5543.8 gal
